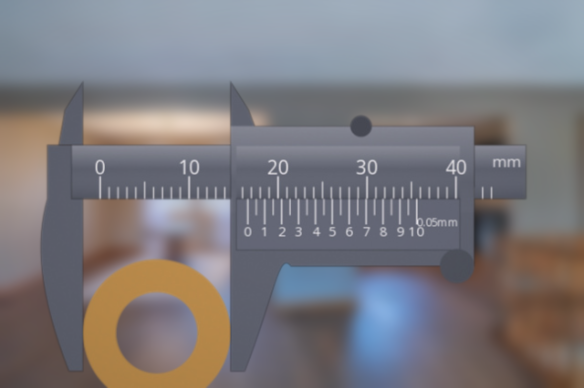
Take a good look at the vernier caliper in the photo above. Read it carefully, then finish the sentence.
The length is 16.6 mm
